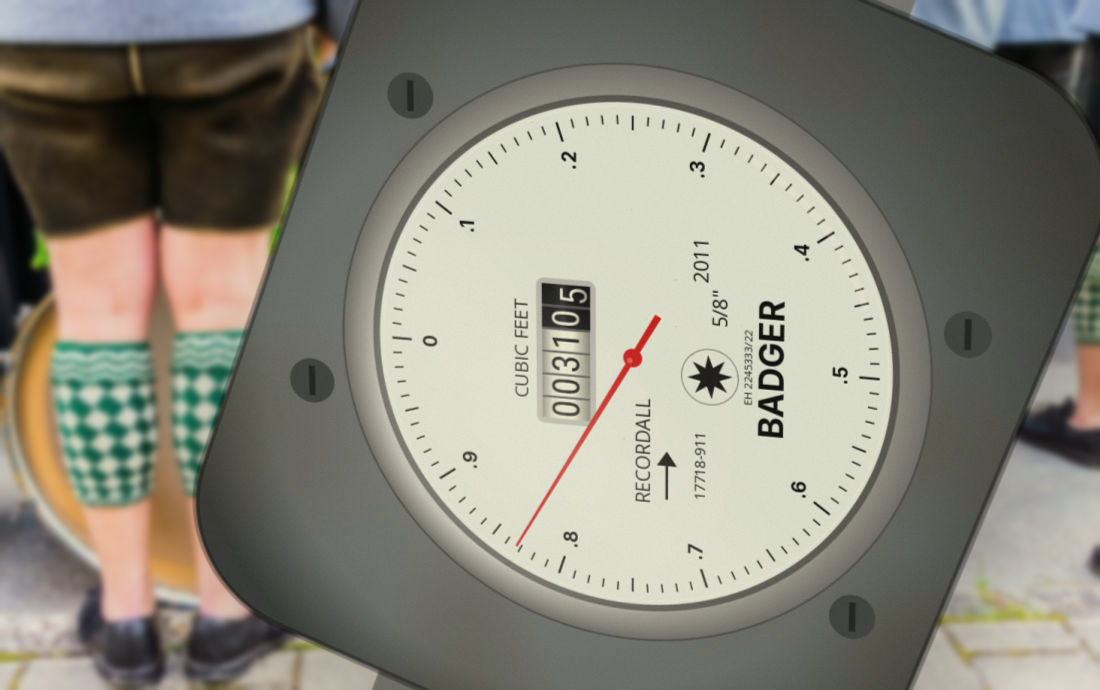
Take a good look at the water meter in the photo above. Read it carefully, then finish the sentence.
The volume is 3104.83 ft³
